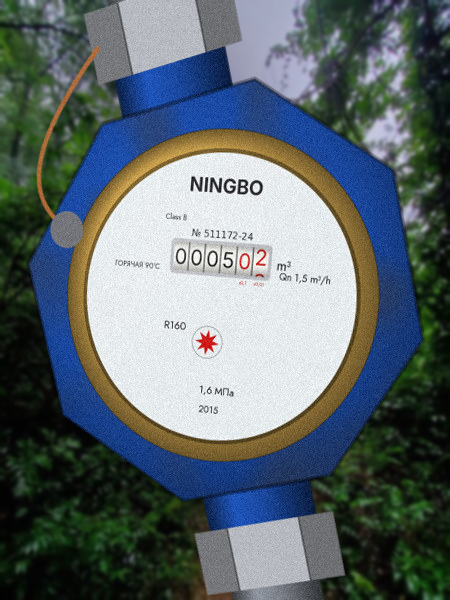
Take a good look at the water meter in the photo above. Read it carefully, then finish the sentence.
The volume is 5.02 m³
